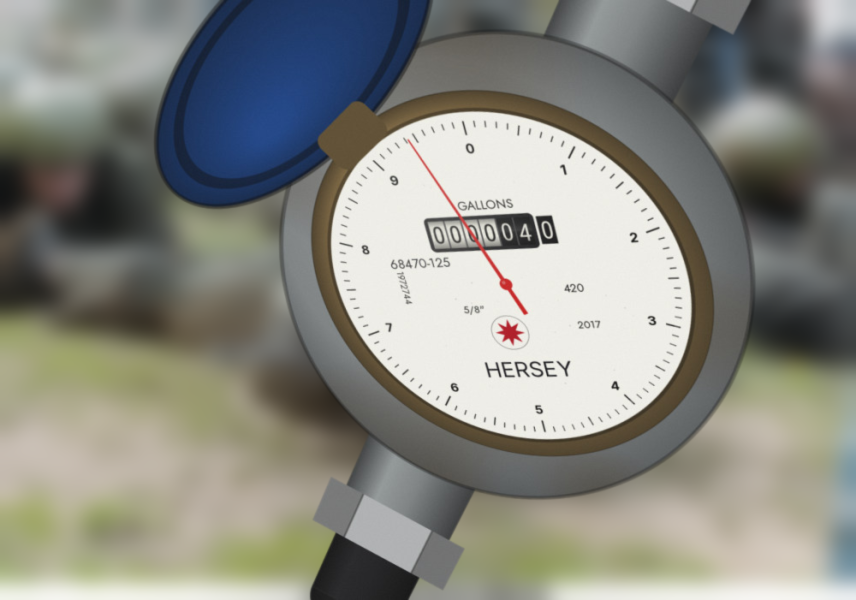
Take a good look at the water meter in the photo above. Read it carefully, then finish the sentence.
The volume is 39.4 gal
